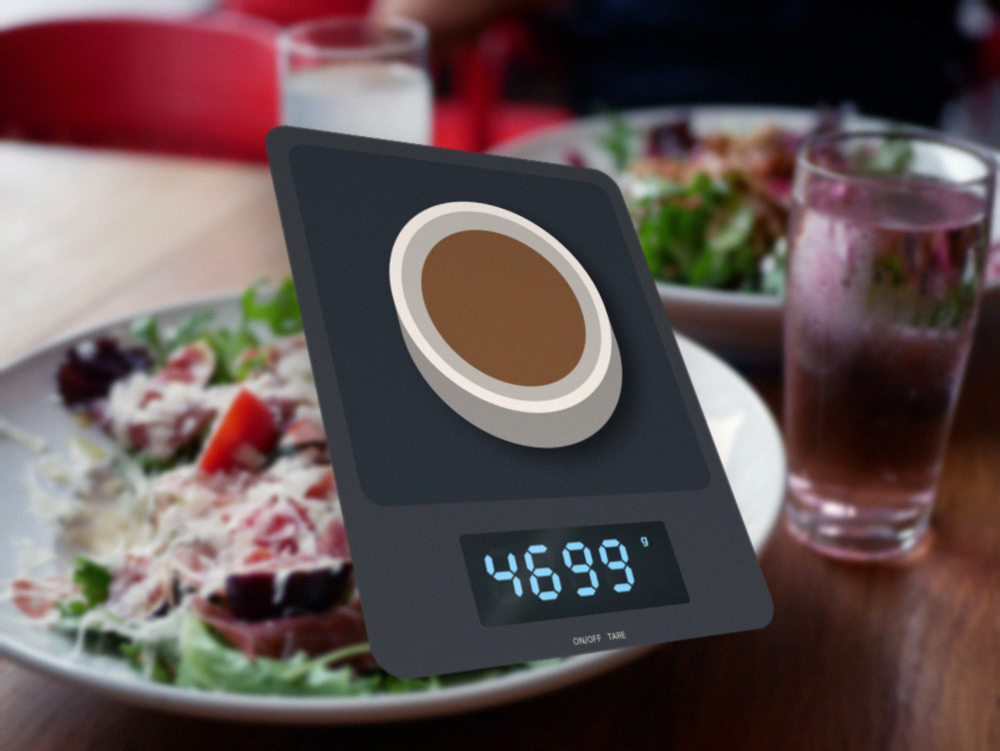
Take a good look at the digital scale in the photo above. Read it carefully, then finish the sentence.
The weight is 4699 g
